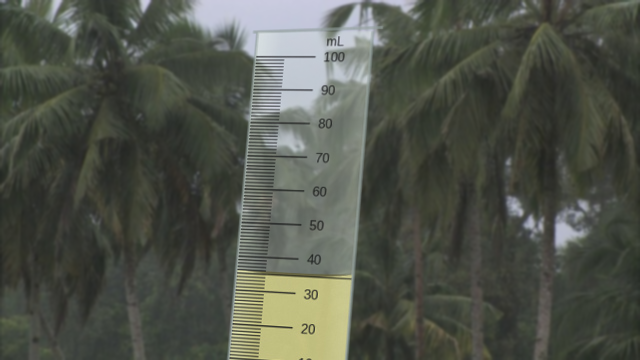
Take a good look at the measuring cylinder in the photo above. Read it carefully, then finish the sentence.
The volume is 35 mL
